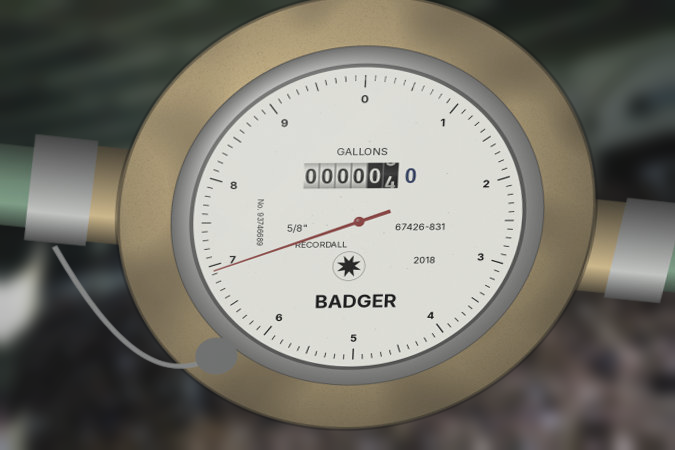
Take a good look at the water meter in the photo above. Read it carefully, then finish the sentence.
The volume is 36.9 gal
